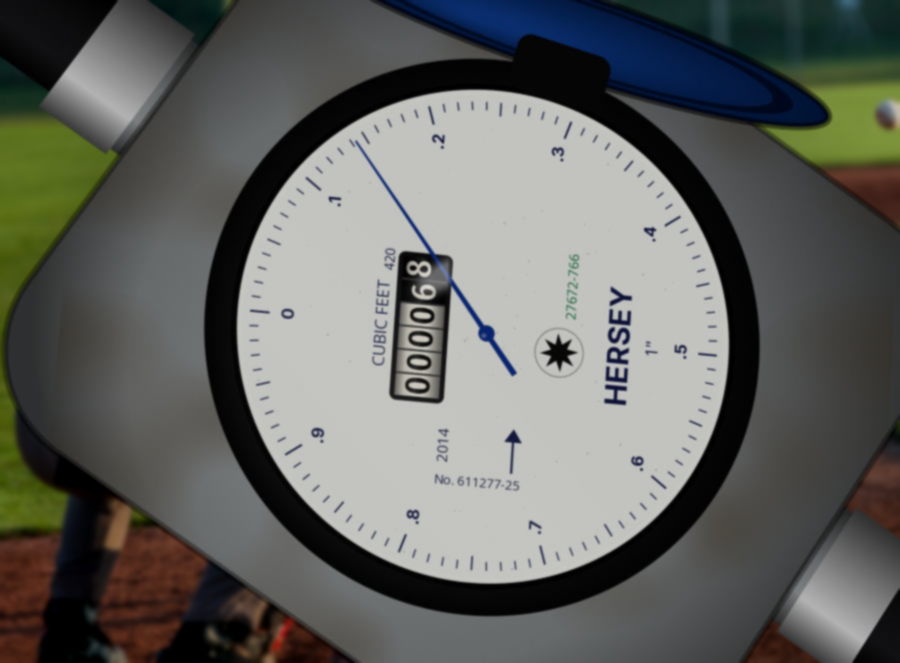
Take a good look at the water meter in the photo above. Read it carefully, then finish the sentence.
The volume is 68.14 ft³
